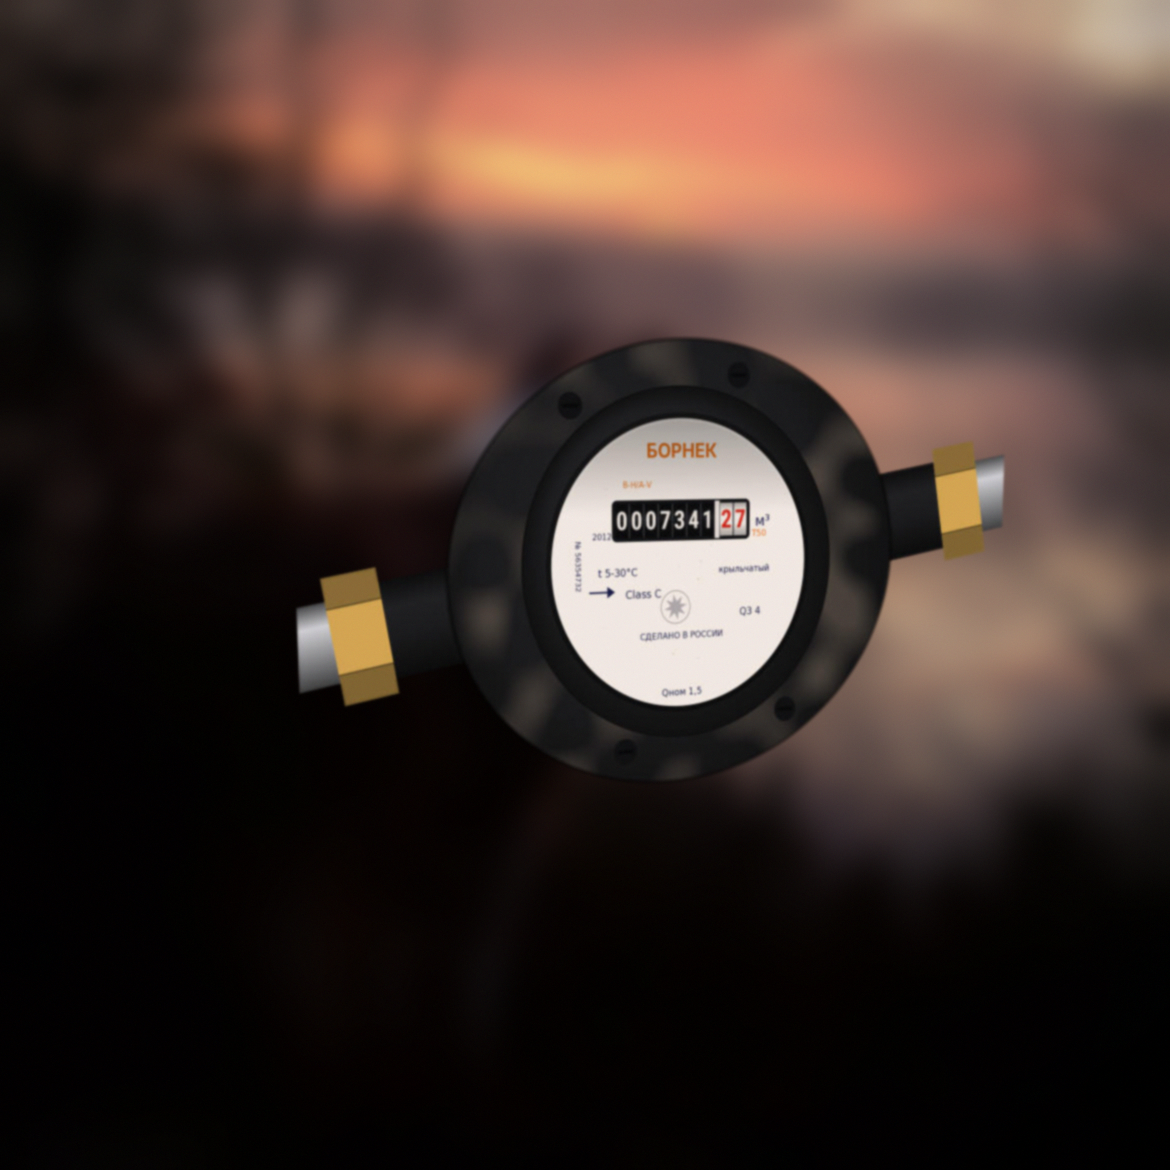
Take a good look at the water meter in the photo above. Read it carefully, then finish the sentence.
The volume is 7341.27 m³
